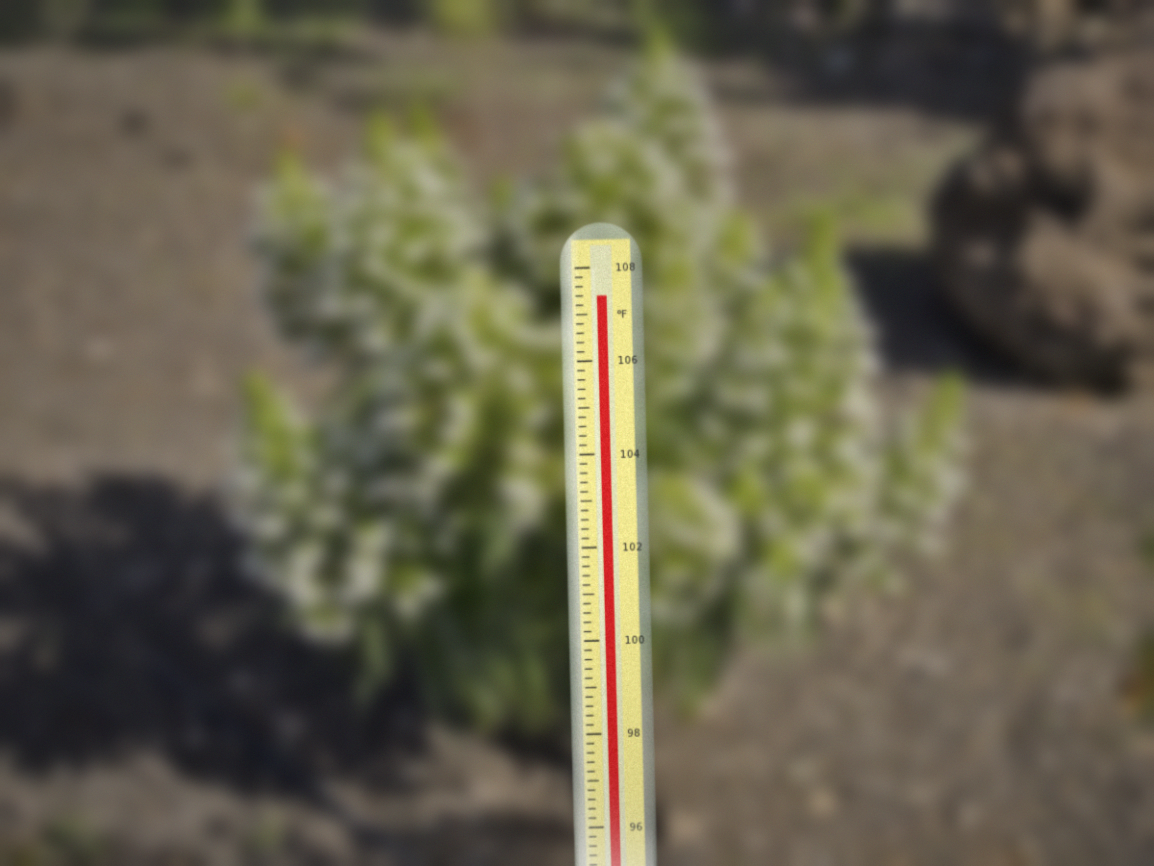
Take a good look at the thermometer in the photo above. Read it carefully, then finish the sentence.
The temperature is 107.4 °F
